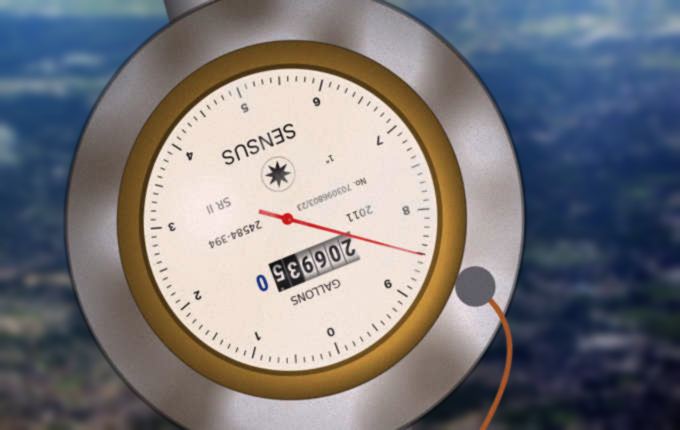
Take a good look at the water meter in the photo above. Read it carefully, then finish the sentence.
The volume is 2069348.5 gal
